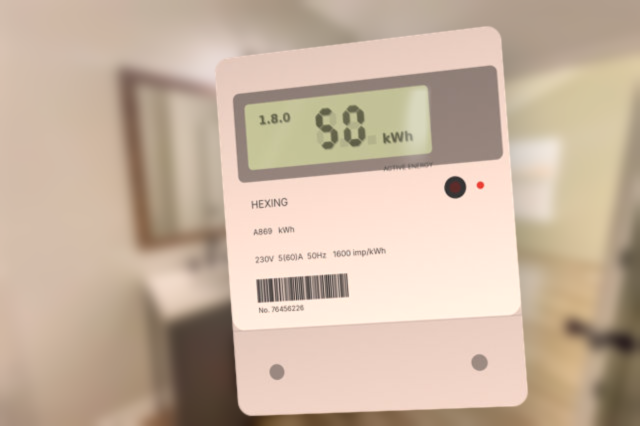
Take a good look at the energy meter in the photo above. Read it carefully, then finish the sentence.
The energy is 50 kWh
